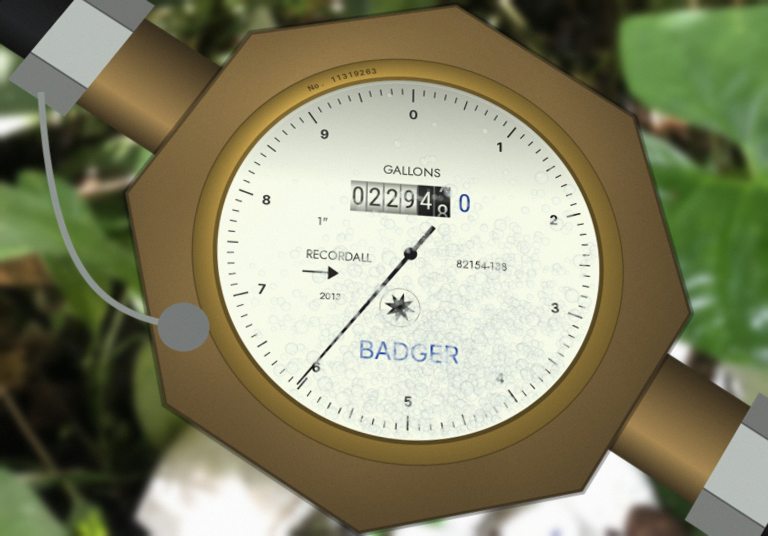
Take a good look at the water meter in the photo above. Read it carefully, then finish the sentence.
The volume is 229476.0 gal
